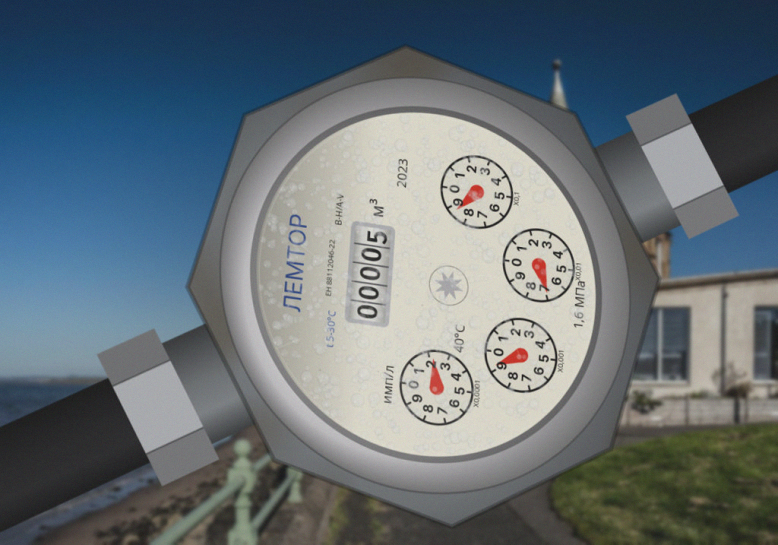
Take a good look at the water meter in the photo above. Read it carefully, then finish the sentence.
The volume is 4.8692 m³
